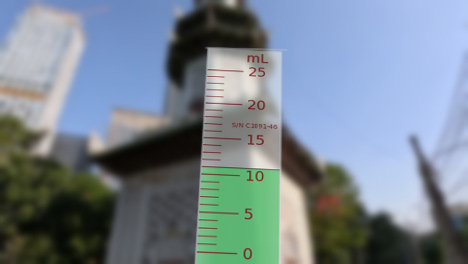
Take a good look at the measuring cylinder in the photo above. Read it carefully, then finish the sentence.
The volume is 11 mL
